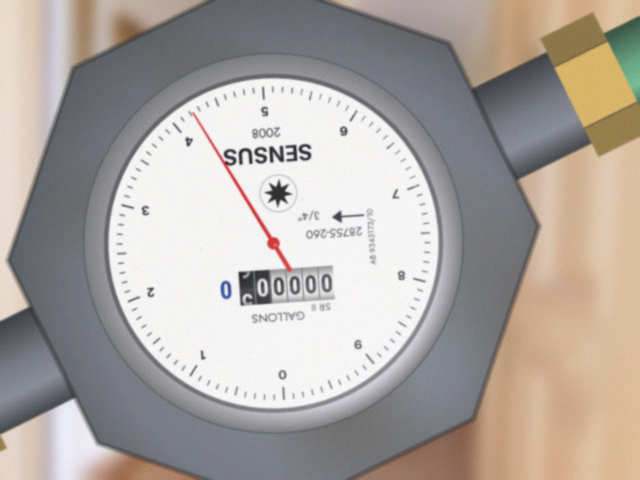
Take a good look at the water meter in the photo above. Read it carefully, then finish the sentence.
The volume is 54.2 gal
